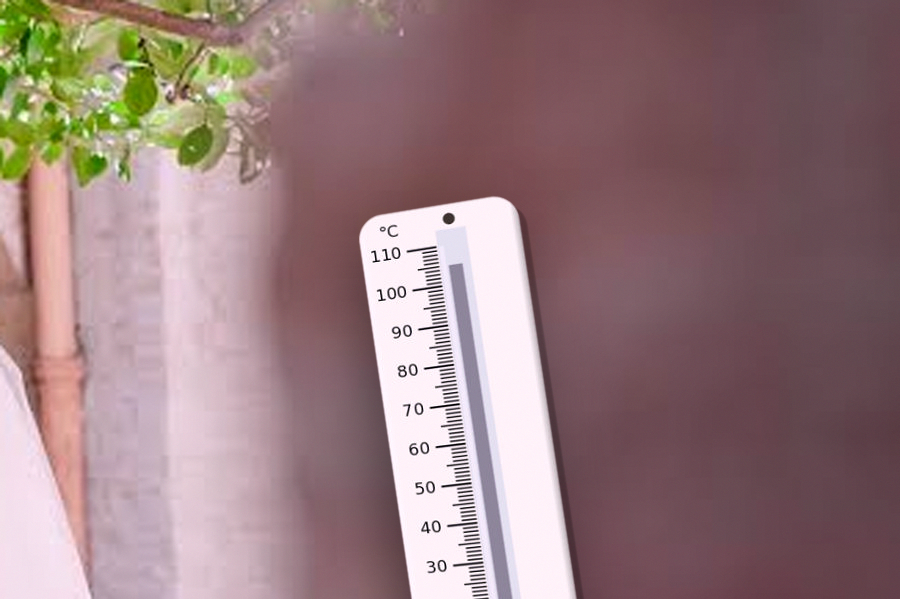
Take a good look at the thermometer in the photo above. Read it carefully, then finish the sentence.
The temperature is 105 °C
